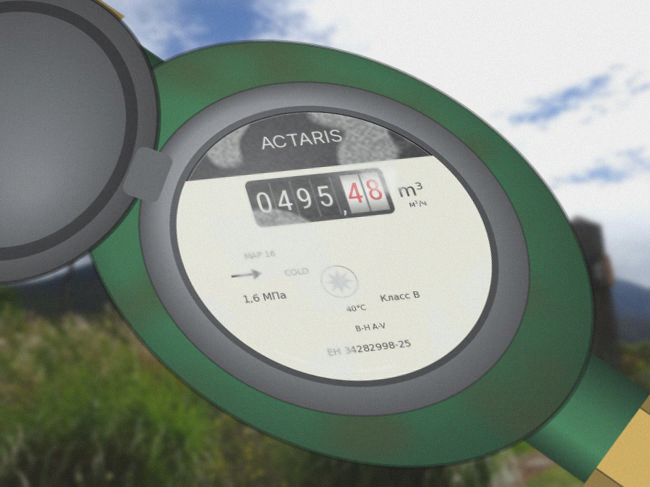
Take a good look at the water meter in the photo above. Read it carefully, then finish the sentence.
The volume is 495.48 m³
